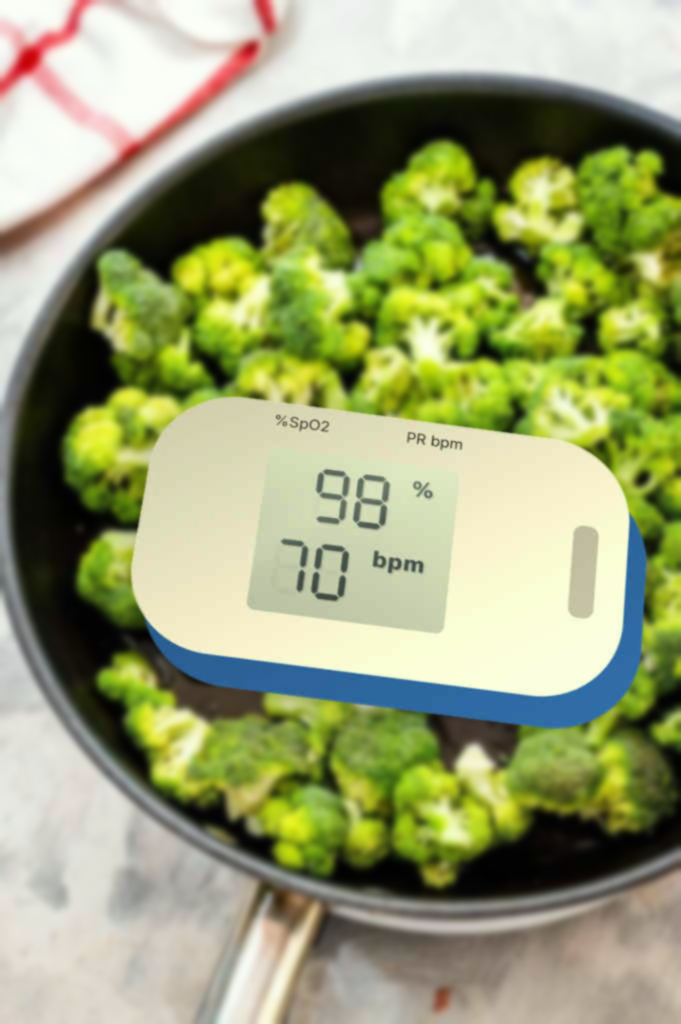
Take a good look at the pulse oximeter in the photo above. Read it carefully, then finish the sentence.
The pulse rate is 70 bpm
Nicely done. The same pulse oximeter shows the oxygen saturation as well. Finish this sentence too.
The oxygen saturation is 98 %
